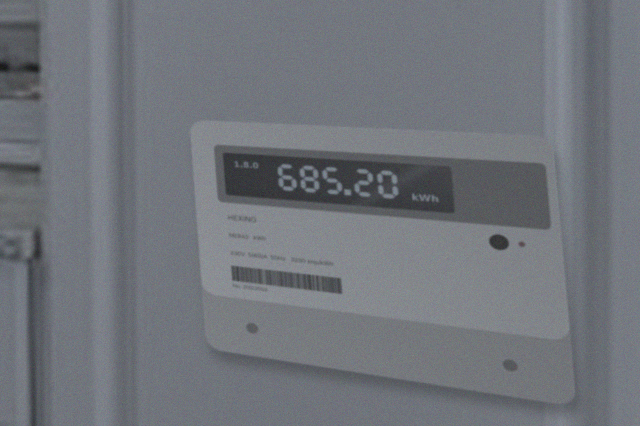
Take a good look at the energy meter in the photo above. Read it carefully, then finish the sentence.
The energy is 685.20 kWh
